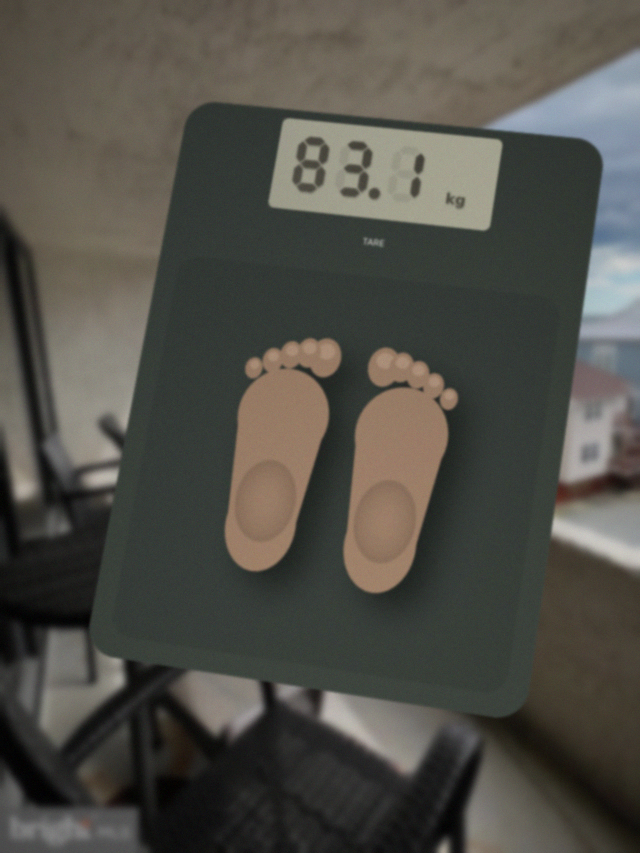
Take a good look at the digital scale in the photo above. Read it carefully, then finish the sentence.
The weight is 83.1 kg
